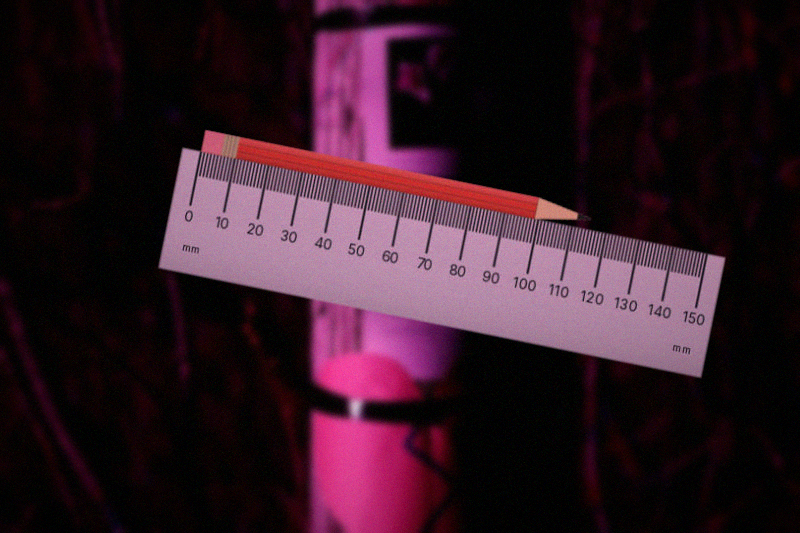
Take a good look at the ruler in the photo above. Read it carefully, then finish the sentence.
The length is 115 mm
